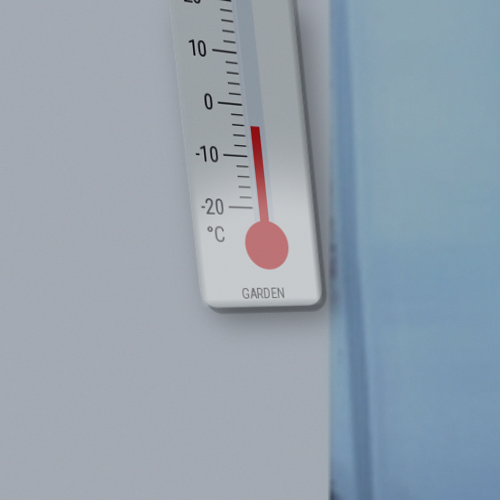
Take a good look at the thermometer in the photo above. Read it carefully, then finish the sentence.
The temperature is -4 °C
